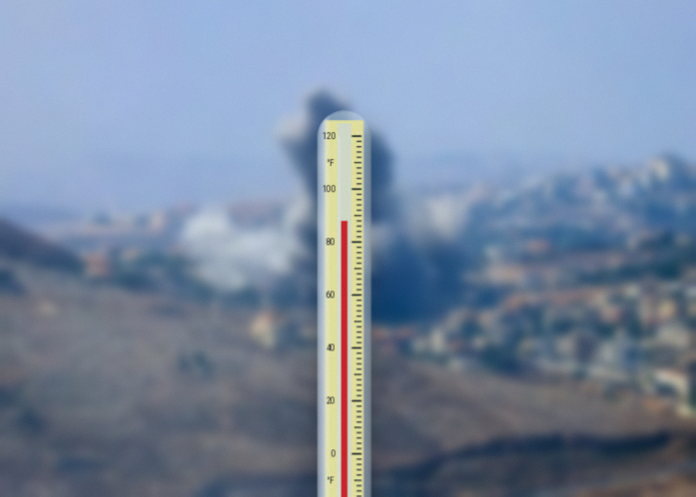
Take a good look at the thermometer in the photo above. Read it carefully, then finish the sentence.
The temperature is 88 °F
